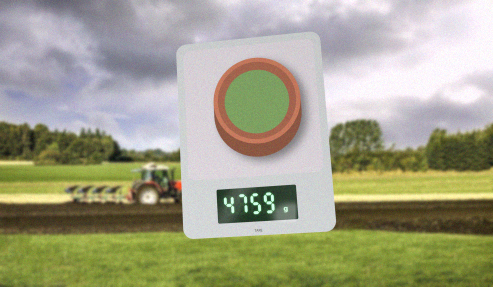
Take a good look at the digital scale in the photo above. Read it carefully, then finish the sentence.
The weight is 4759 g
